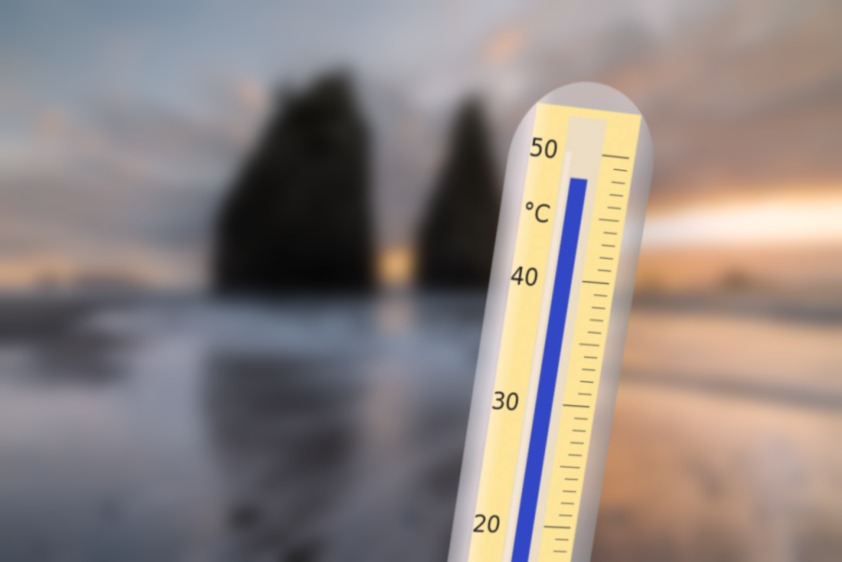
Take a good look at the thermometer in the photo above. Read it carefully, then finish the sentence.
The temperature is 48 °C
